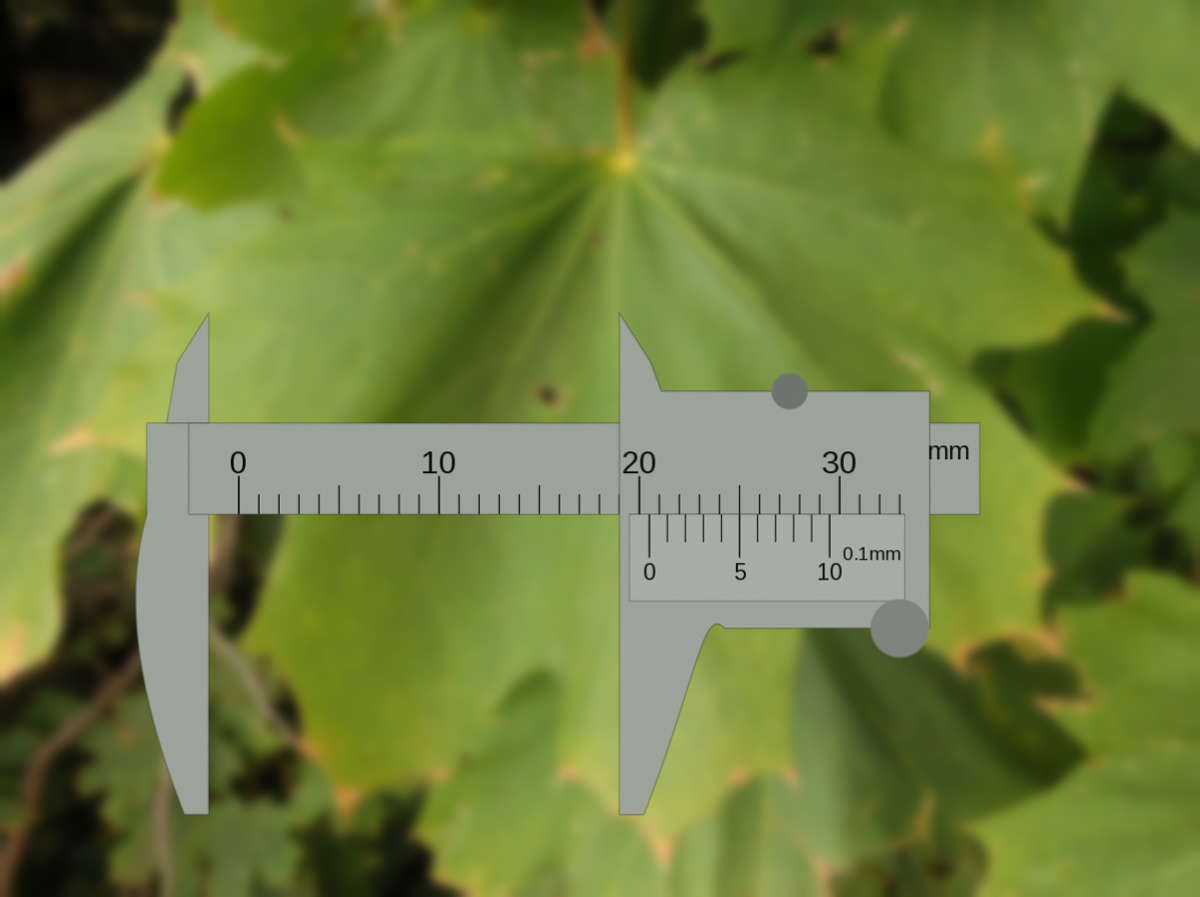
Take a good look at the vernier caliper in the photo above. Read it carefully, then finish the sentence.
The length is 20.5 mm
